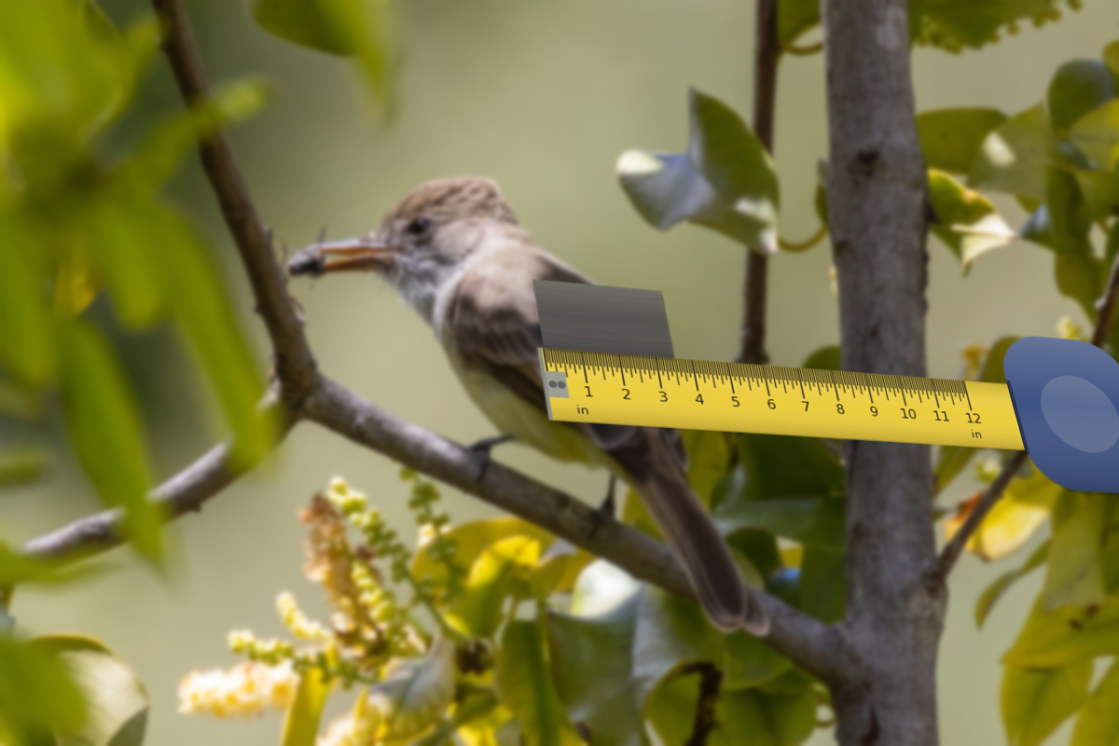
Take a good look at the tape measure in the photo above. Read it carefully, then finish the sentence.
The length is 3.5 in
